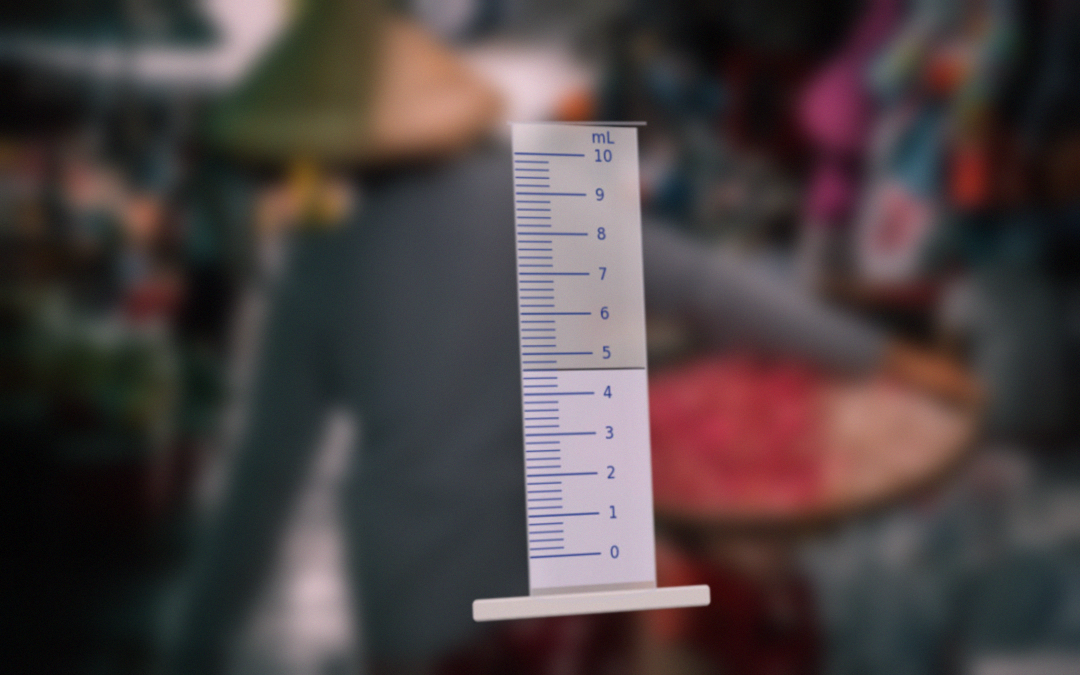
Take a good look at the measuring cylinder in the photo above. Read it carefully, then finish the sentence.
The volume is 4.6 mL
